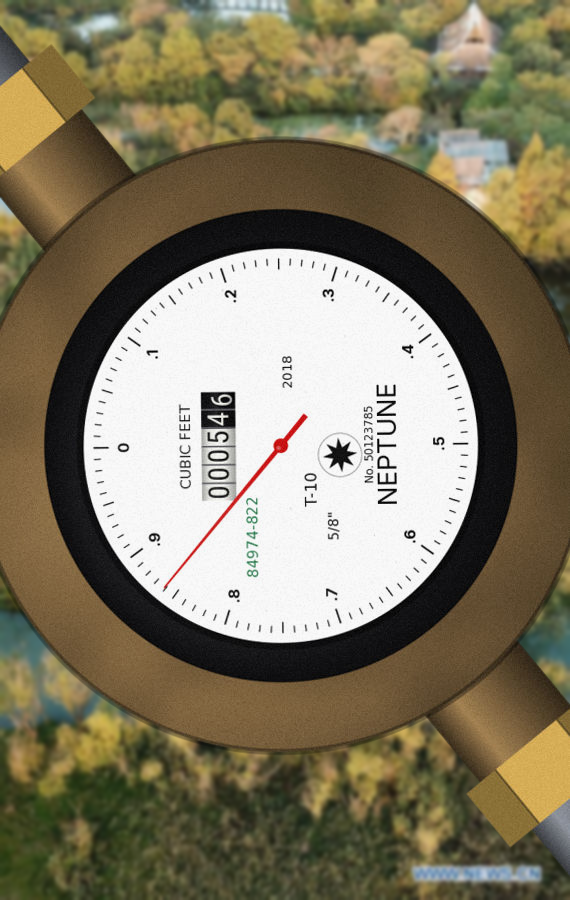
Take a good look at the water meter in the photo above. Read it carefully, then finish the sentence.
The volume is 545.86 ft³
